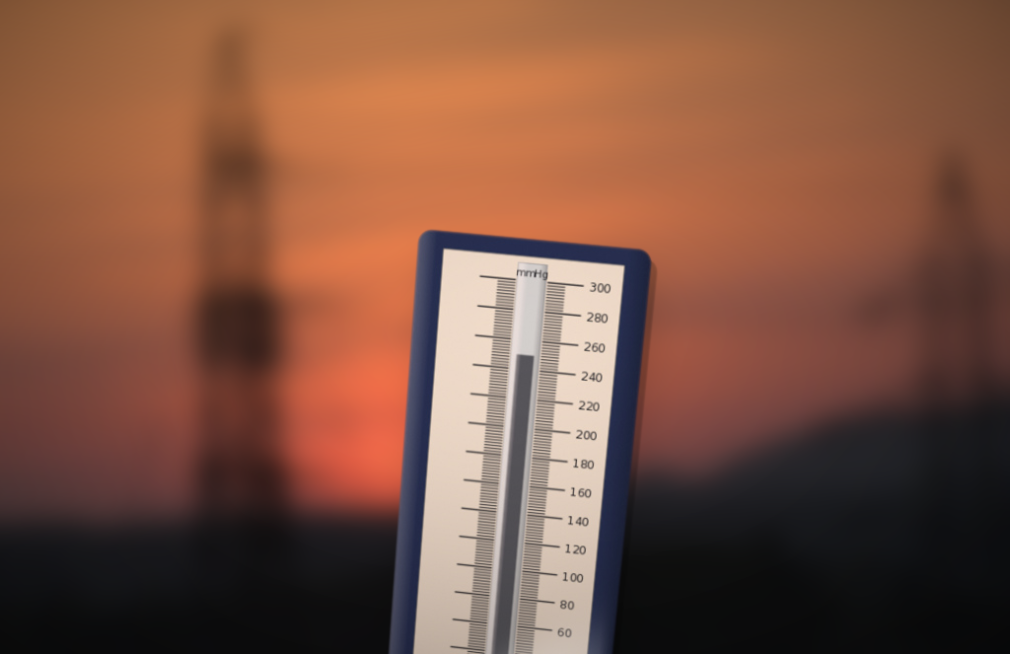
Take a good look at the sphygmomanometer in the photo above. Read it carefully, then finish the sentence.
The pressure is 250 mmHg
